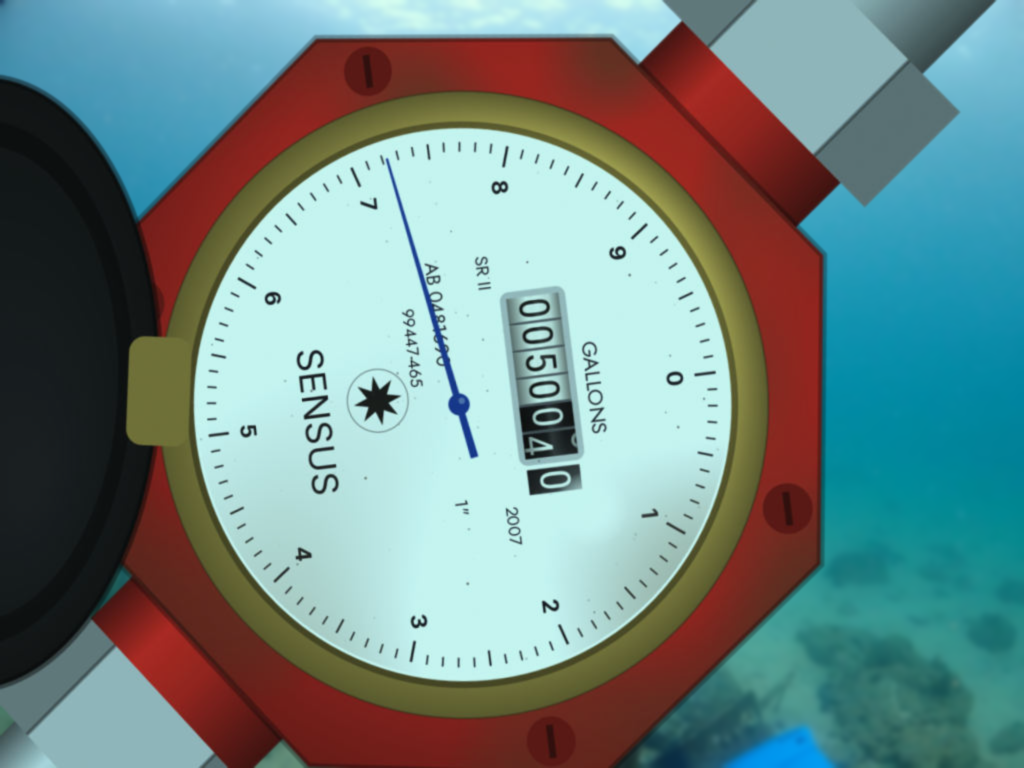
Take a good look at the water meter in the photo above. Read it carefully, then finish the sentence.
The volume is 50037.2 gal
